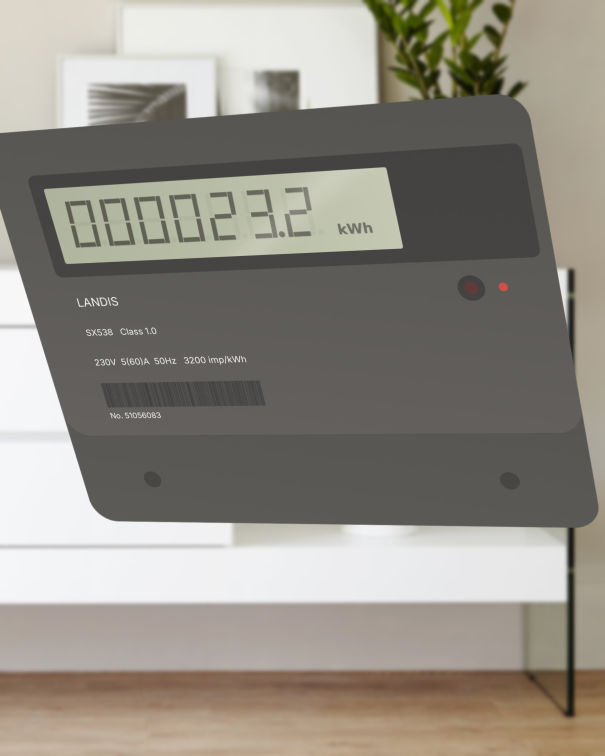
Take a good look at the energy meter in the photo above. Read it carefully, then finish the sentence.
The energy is 23.2 kWh
